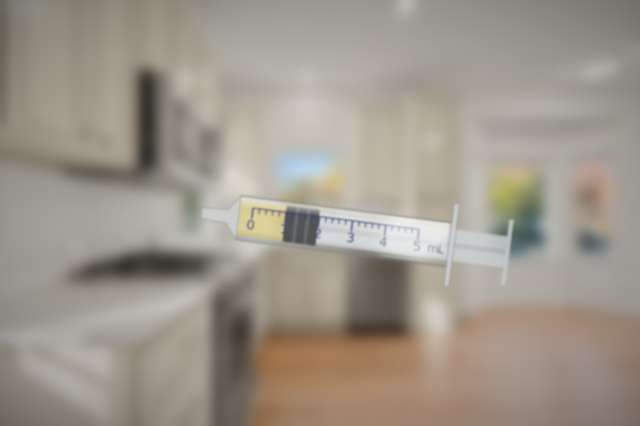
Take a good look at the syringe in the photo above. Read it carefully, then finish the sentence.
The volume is 1 mL
